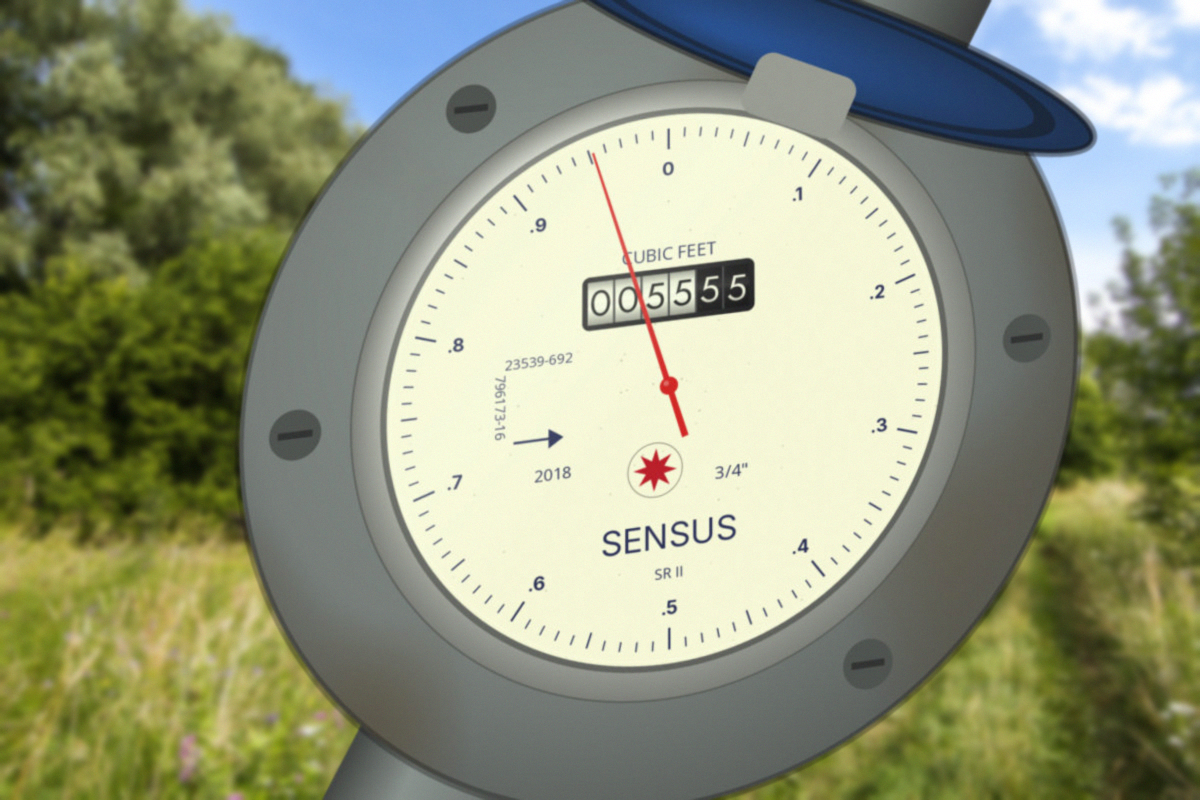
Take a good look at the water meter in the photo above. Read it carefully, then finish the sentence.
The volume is 5554.95 ft³
